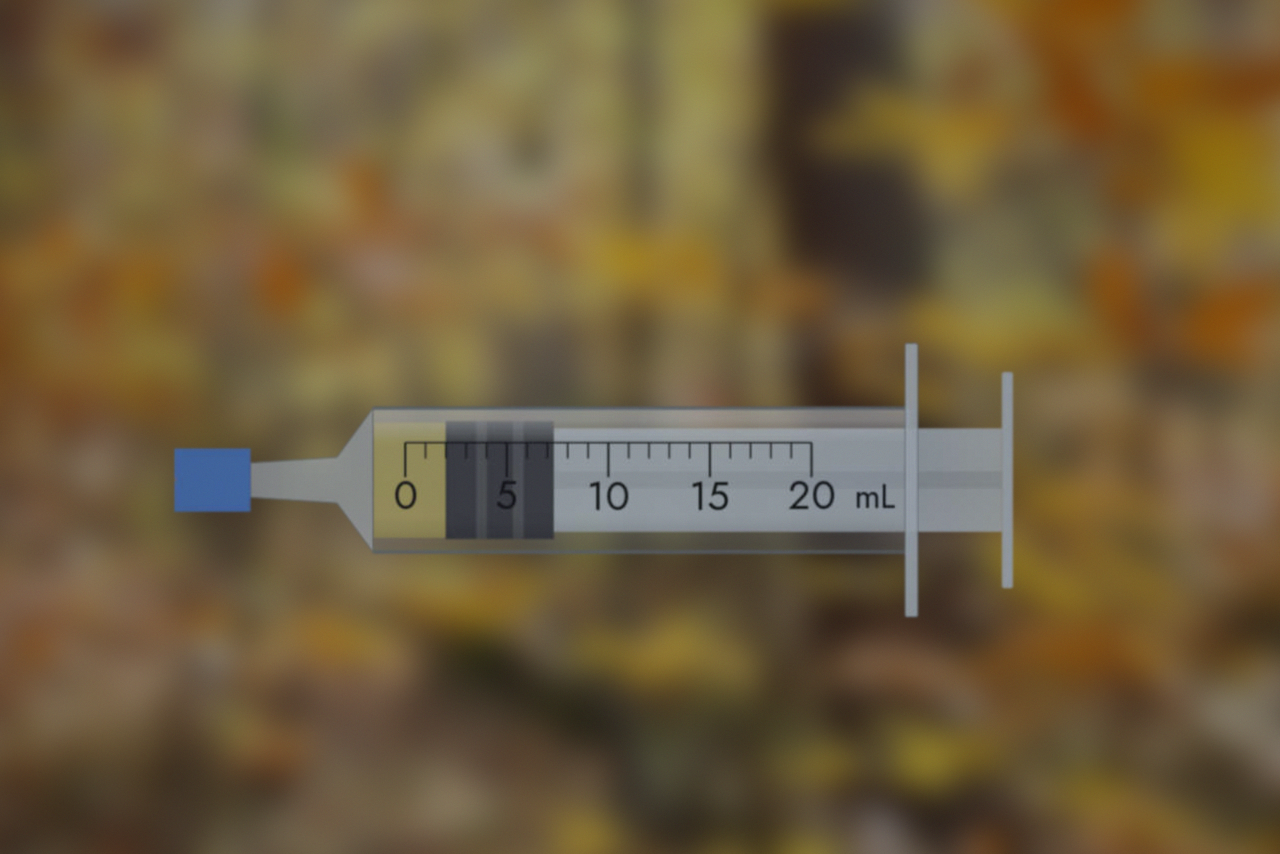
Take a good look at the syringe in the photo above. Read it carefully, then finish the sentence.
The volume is 2 mL
